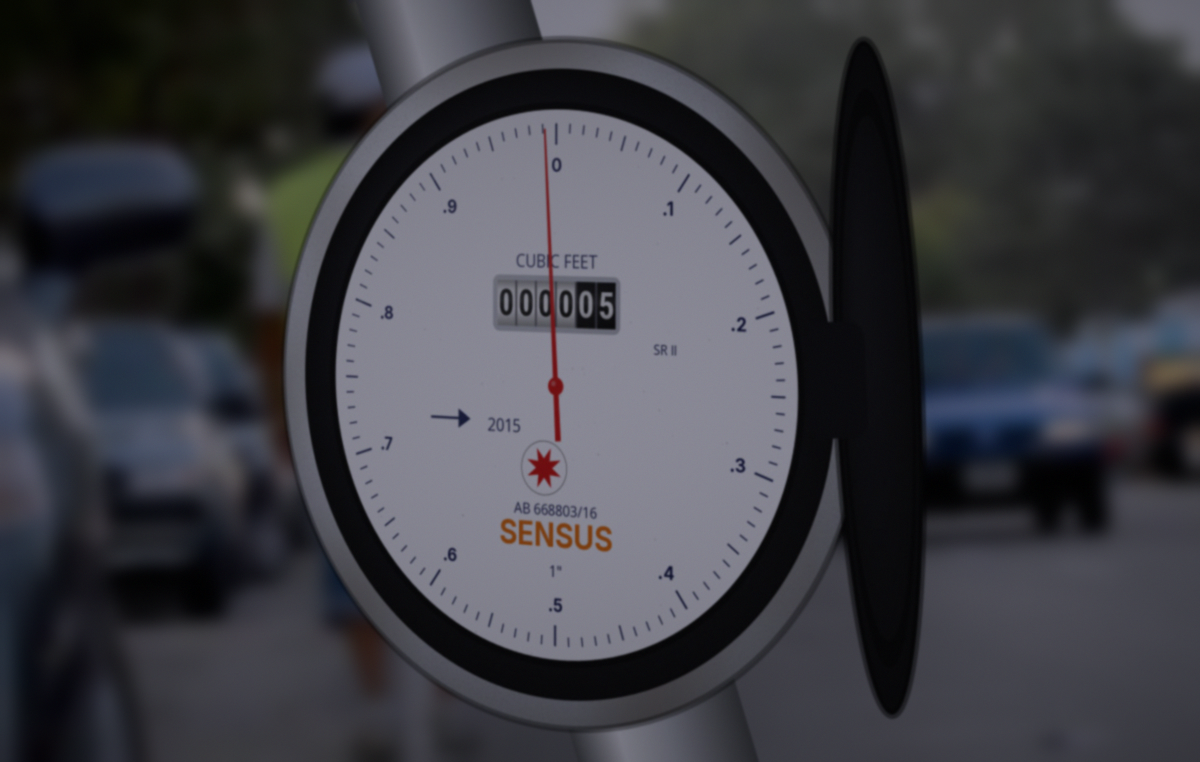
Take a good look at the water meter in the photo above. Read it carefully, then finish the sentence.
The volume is 4.99 ft³
